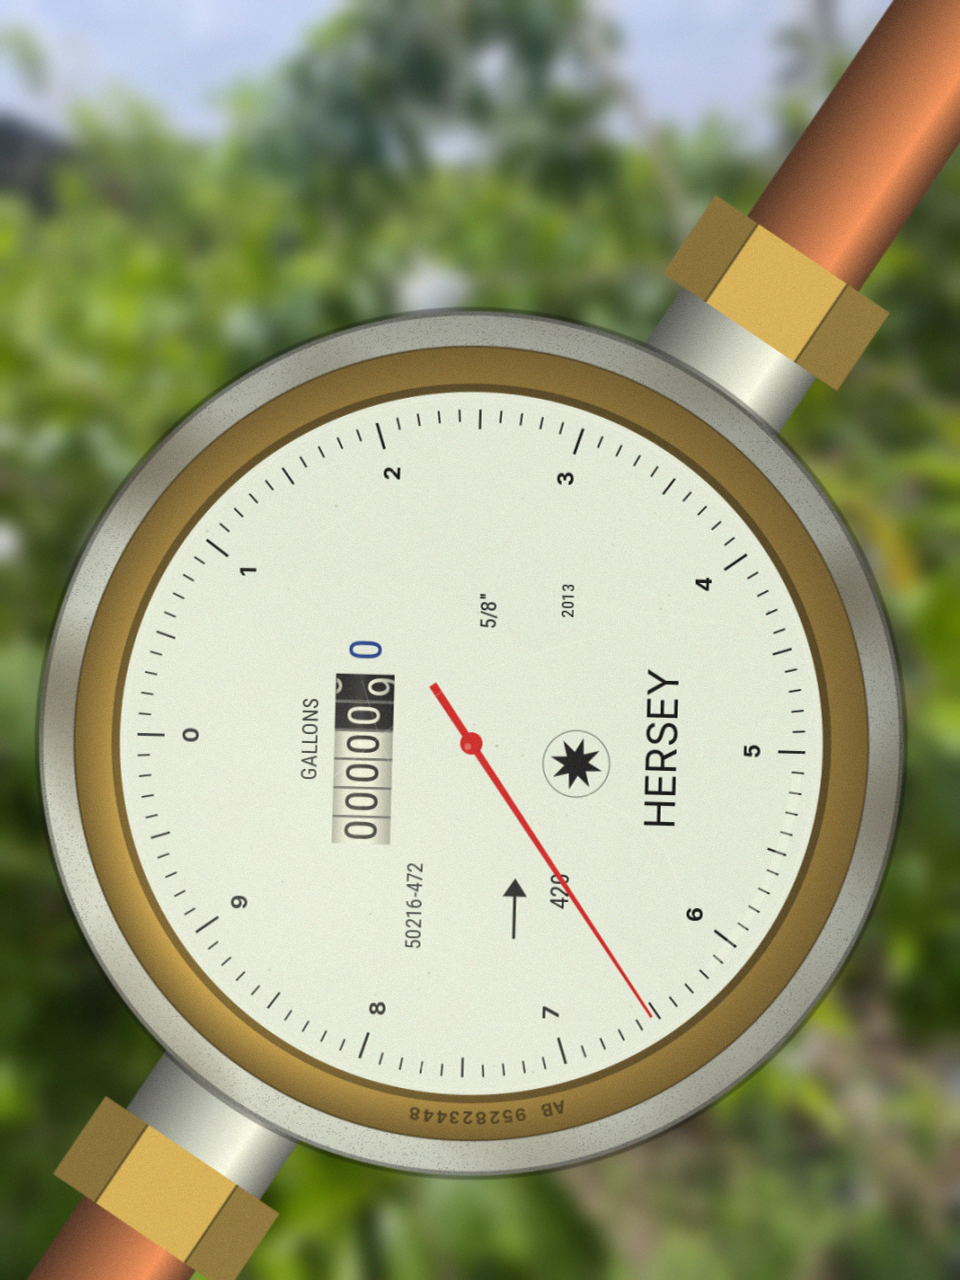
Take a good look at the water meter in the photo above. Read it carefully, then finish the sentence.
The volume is 86.5 gal
